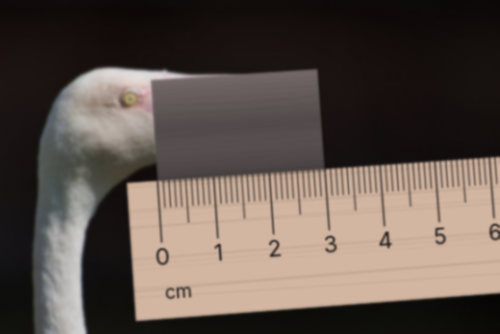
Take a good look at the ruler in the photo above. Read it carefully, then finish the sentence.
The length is 3 cm
